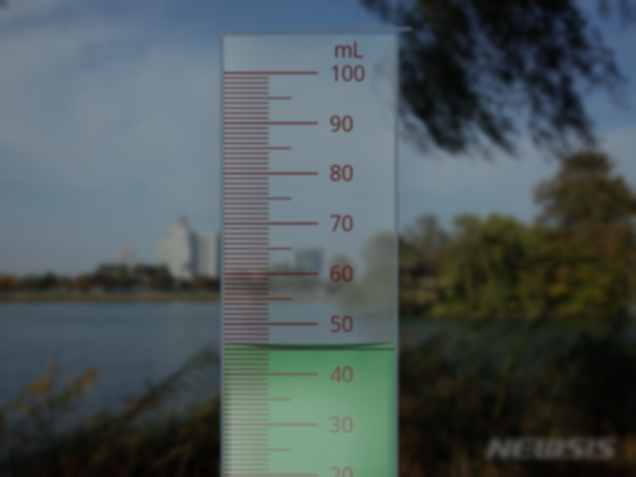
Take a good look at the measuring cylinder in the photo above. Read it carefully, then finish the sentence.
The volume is 45 mL
